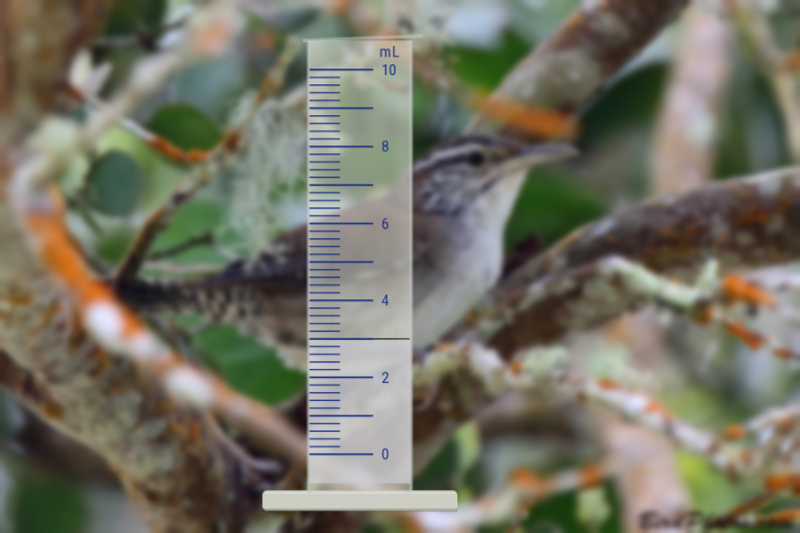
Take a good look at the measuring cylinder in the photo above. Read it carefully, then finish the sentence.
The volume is 3 mL
